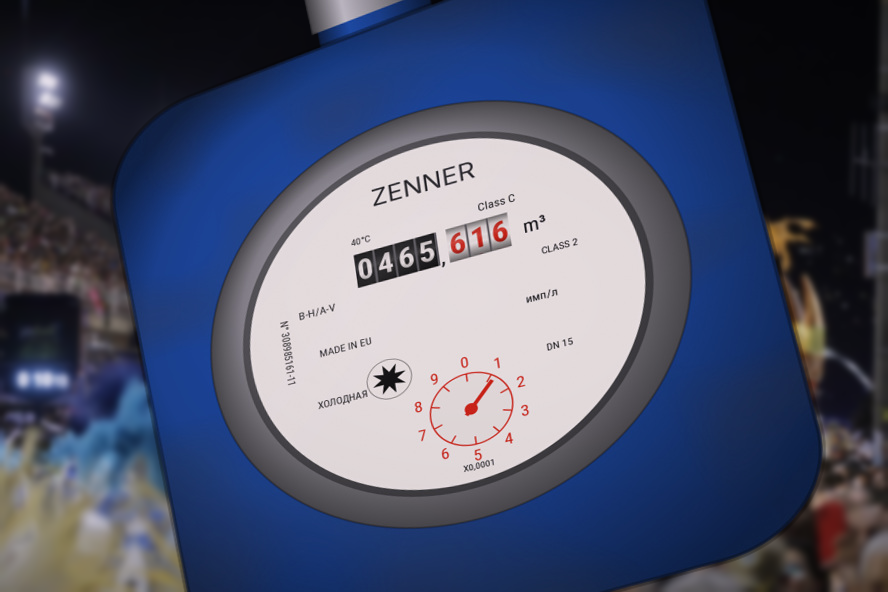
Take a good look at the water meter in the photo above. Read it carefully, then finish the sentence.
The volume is 465.6161 m³
